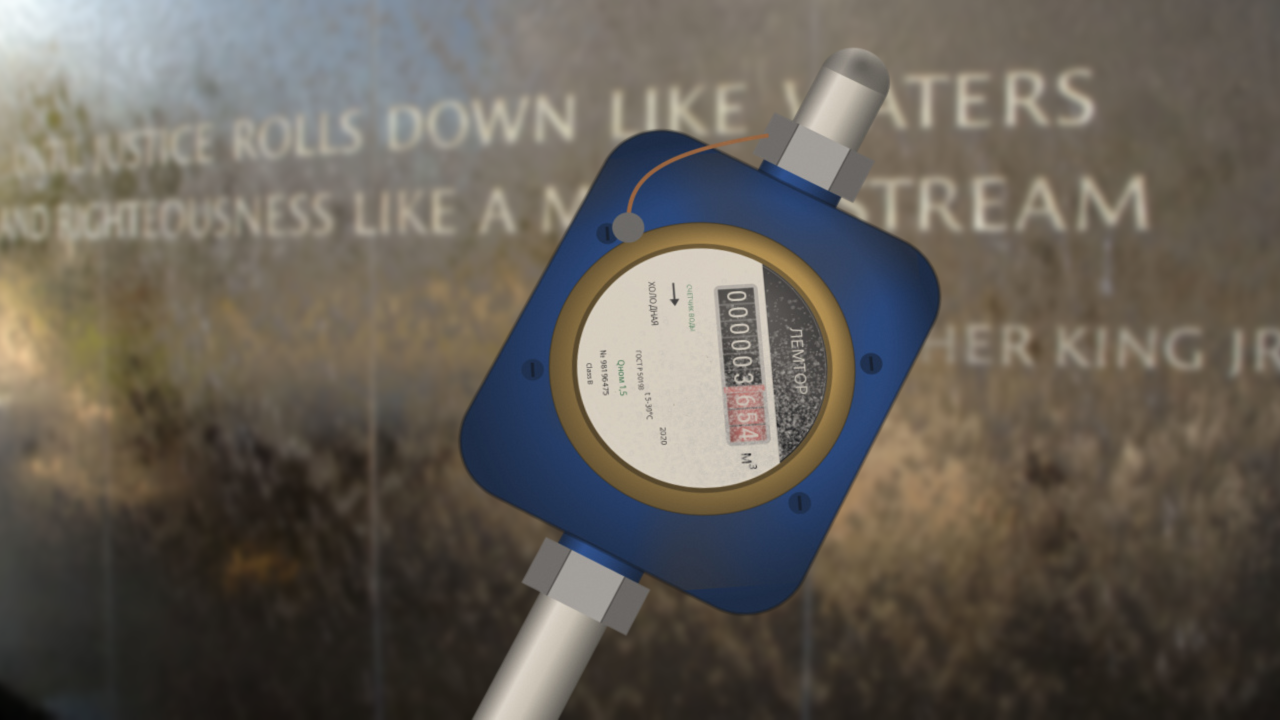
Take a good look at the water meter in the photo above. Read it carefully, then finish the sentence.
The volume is 3.654 m³
